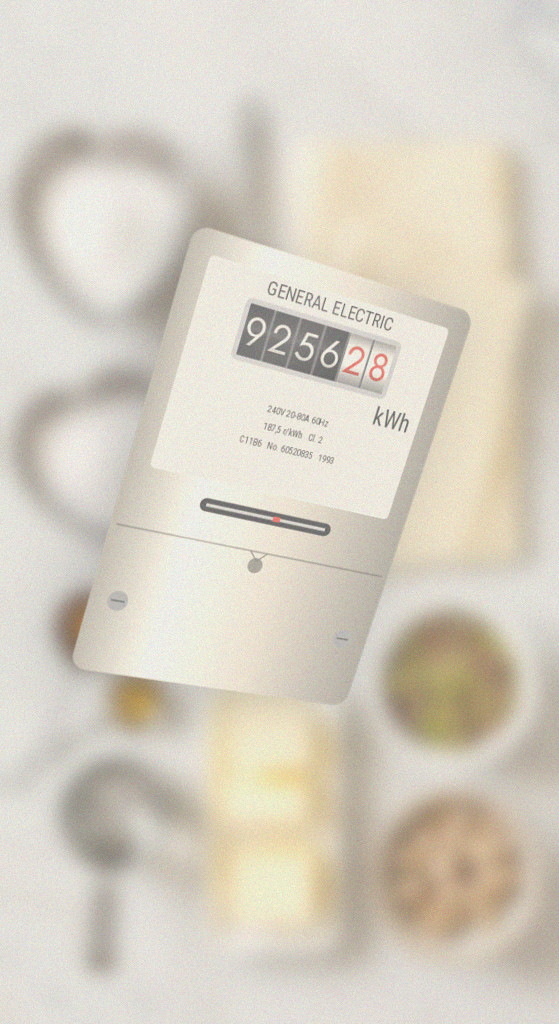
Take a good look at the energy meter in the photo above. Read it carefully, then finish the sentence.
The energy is 9256.28 kWh
